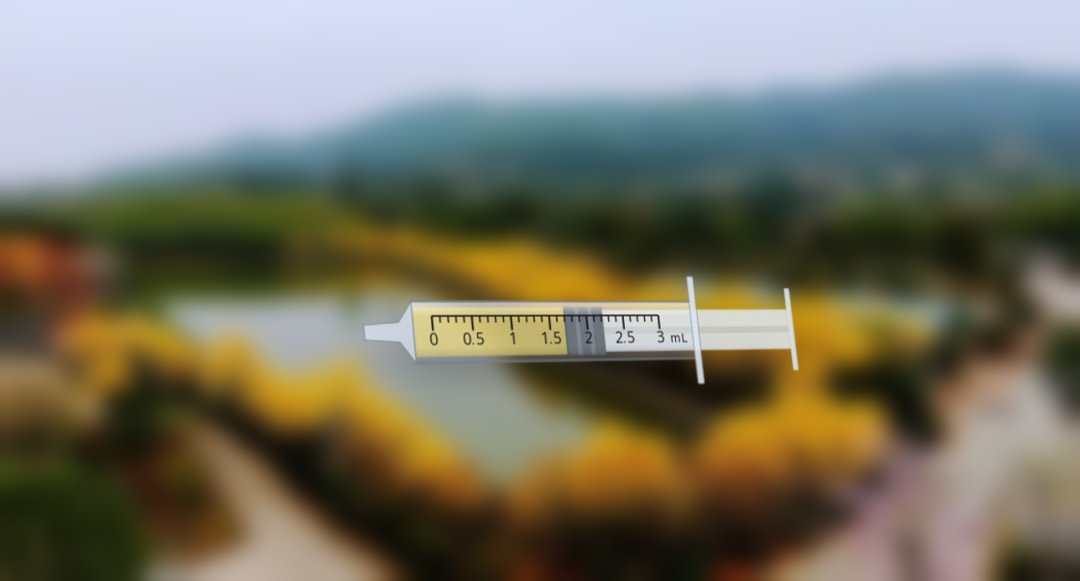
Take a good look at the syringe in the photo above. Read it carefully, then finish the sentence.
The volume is 1.7 mL
